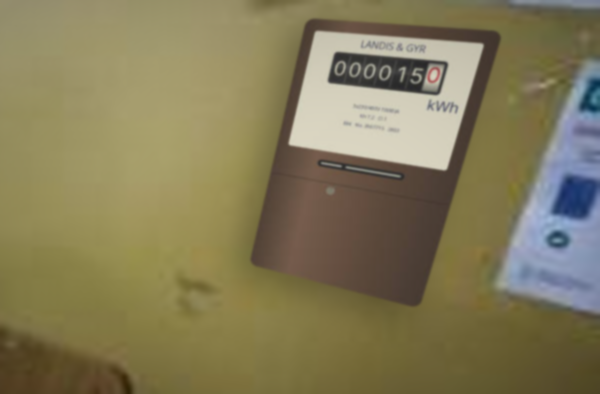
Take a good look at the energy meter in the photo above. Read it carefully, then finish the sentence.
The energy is 15.0 kWh
